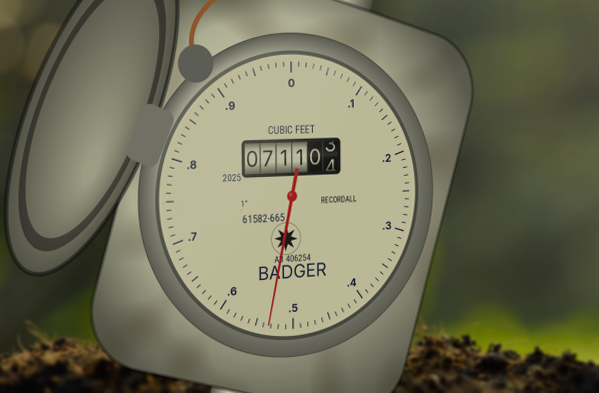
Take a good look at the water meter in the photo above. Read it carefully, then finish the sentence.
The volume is 71103.53 ft³
